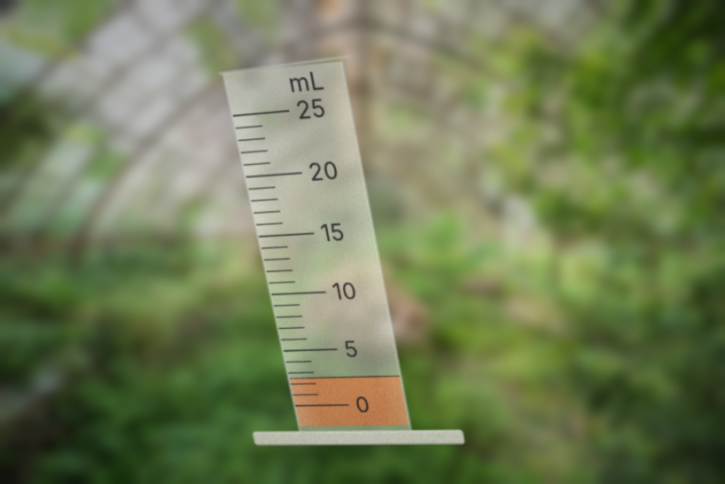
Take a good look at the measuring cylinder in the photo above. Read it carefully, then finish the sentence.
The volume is 2.5 mL
